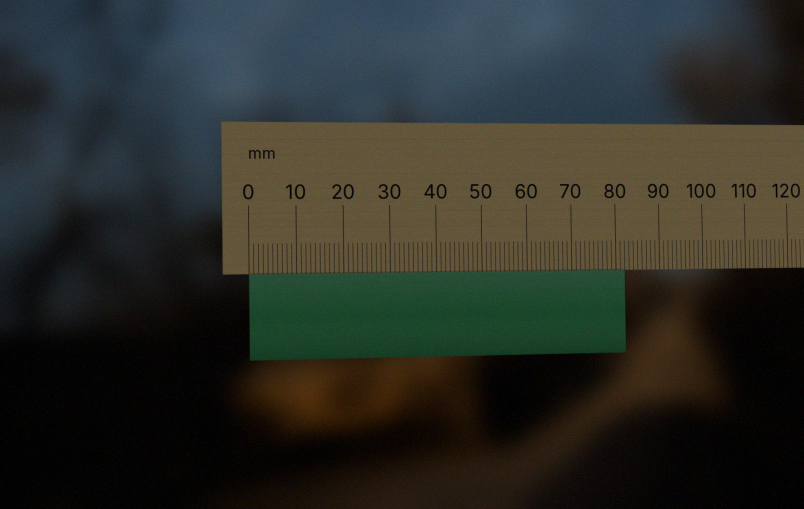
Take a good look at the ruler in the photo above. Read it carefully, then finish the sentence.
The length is 82 mm
